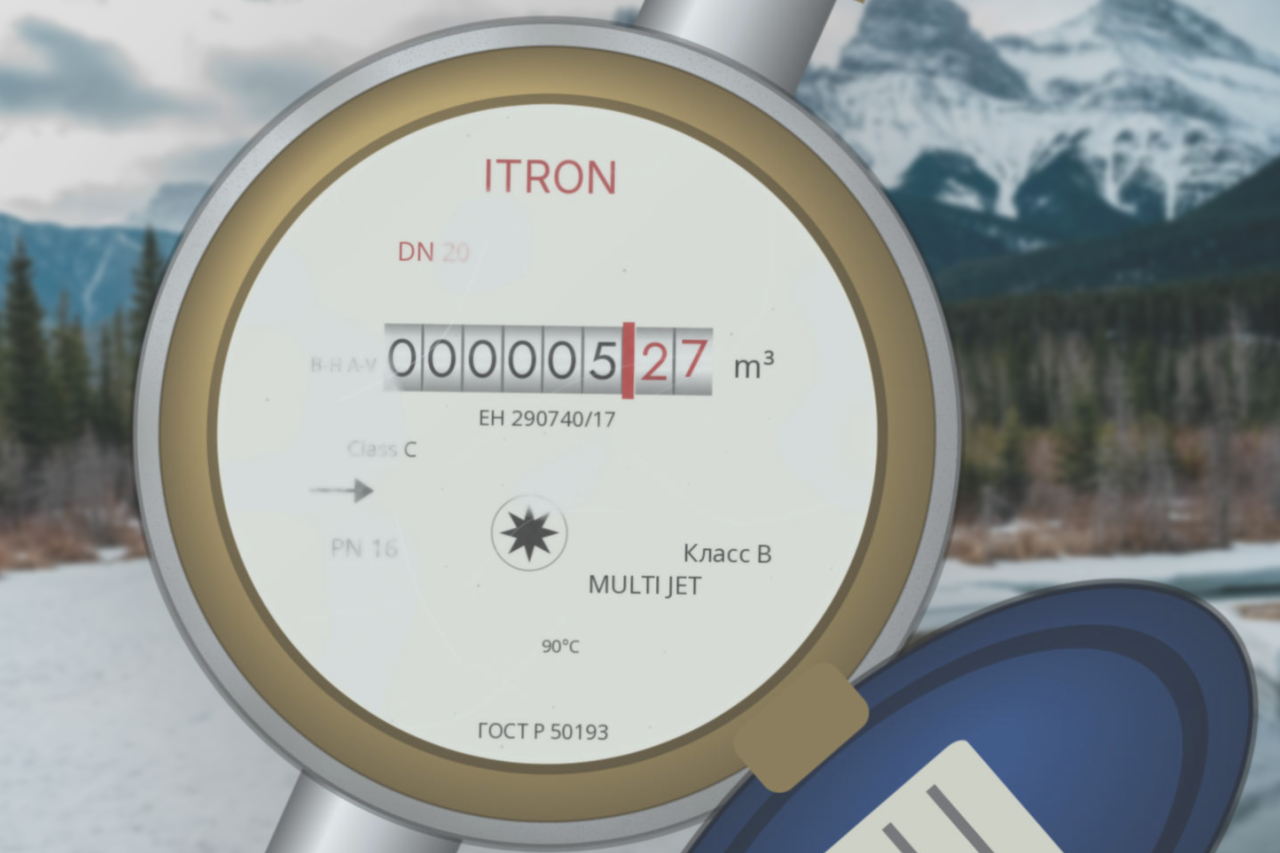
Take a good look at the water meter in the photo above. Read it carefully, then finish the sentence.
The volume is 5.27 m³
